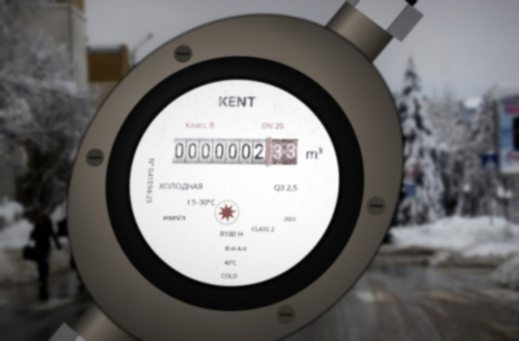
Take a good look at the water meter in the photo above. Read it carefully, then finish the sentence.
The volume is 2.33 m³
